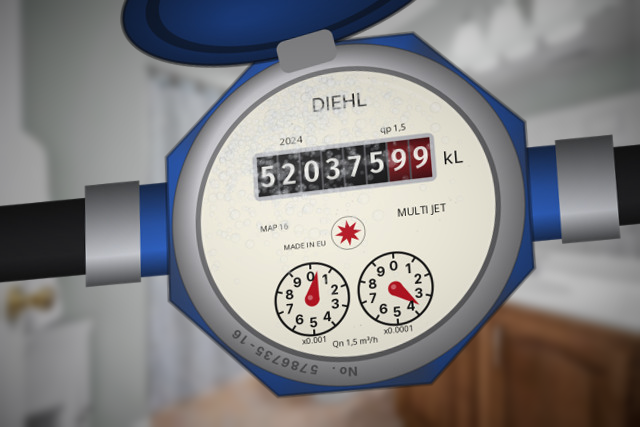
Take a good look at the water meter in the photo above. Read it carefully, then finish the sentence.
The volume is 520375.9903 kL
